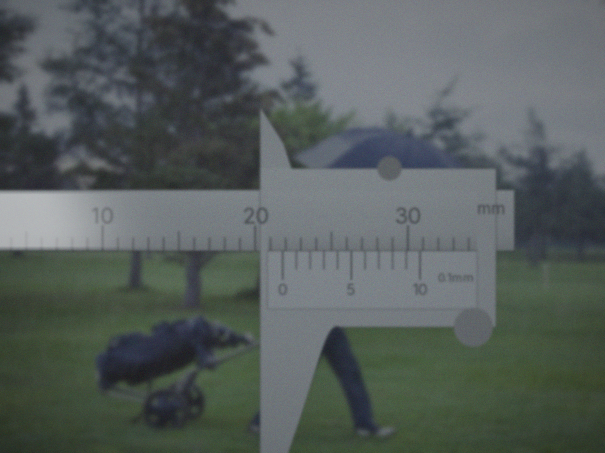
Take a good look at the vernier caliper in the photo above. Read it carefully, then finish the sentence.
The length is 21.8 mm
